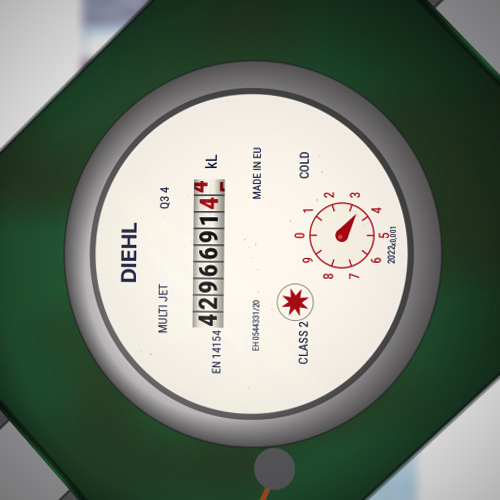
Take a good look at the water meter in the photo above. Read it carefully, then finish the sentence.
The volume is 4296691.443 kL
